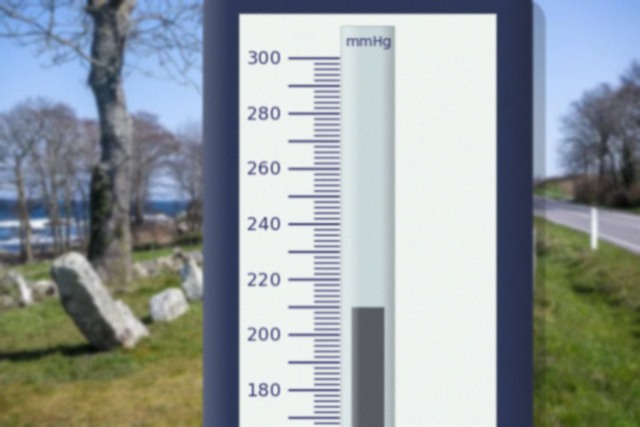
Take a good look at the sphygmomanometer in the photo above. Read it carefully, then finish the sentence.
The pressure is 210 mmHg
